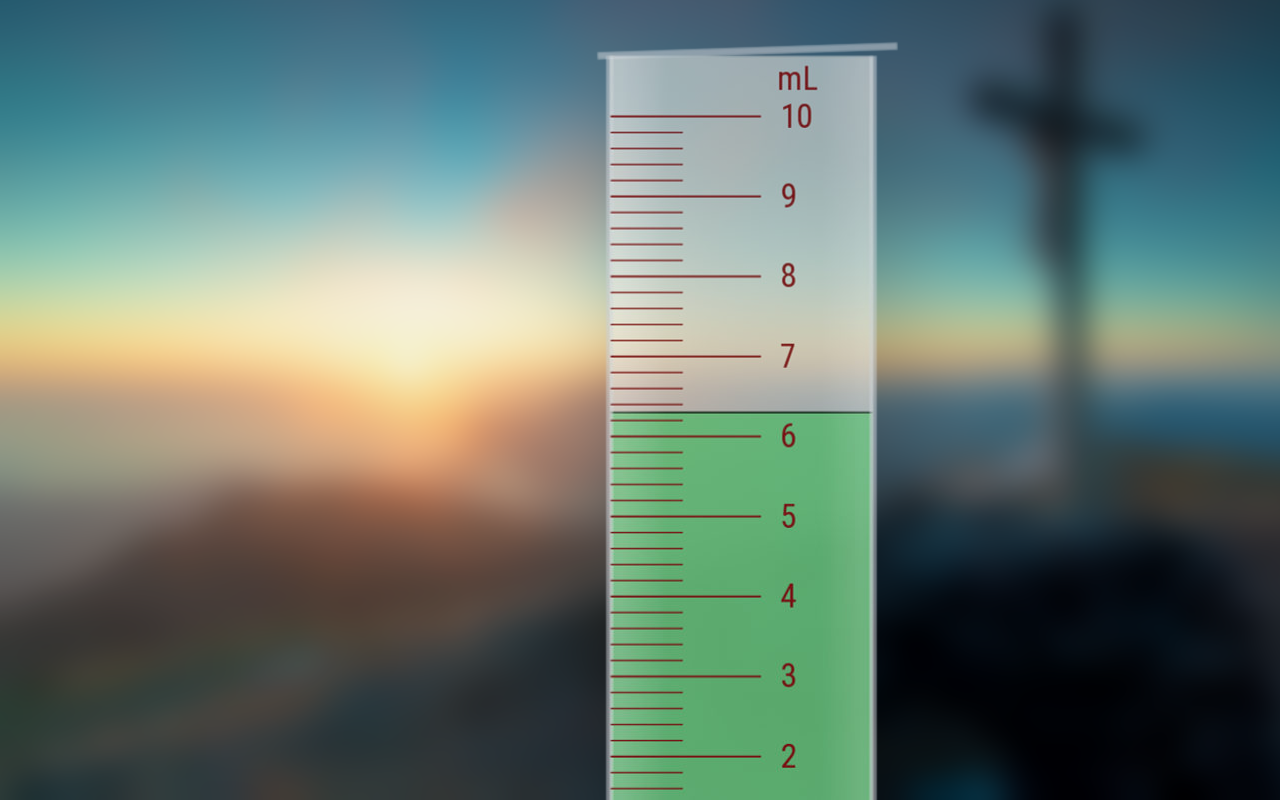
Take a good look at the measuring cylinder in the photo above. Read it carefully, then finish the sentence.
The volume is 6.3 mL
